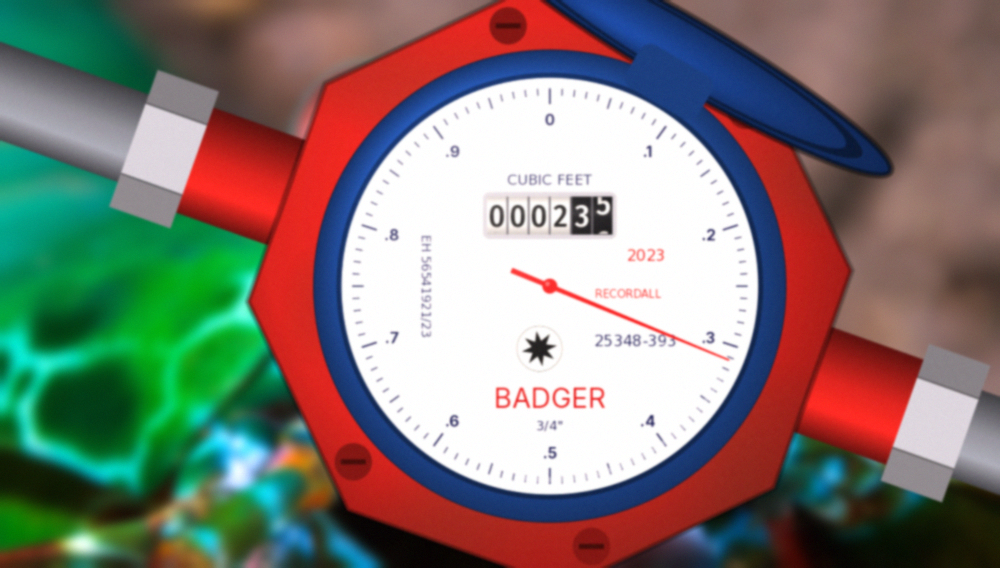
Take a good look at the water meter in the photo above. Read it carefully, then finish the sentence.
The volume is 235.31 ft³
